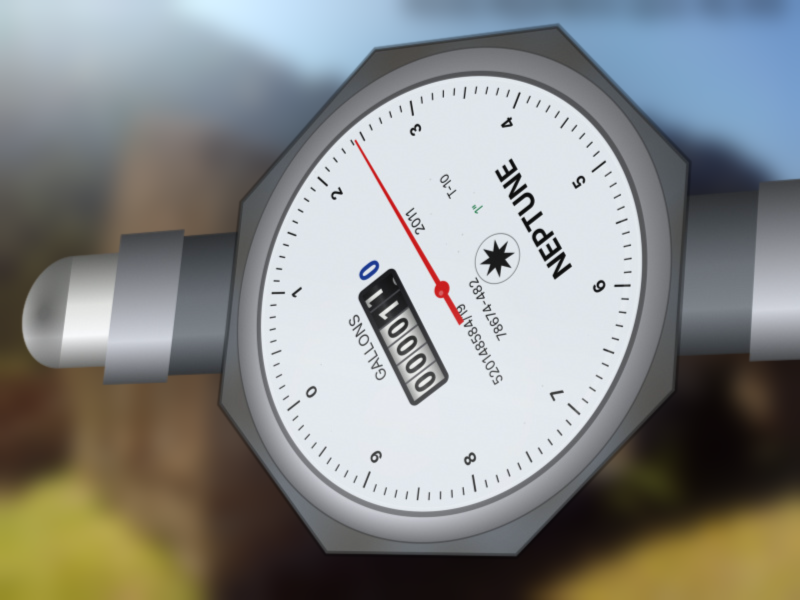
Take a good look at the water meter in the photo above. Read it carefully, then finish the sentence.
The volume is 112.4 gal
